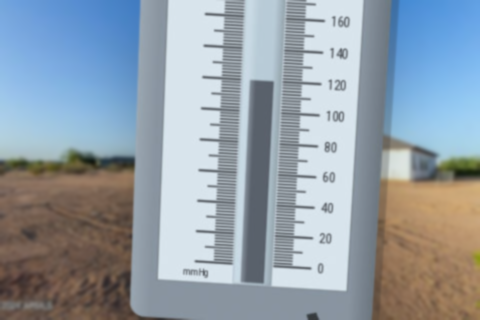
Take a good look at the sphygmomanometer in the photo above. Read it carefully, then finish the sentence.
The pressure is 120 mmHg
